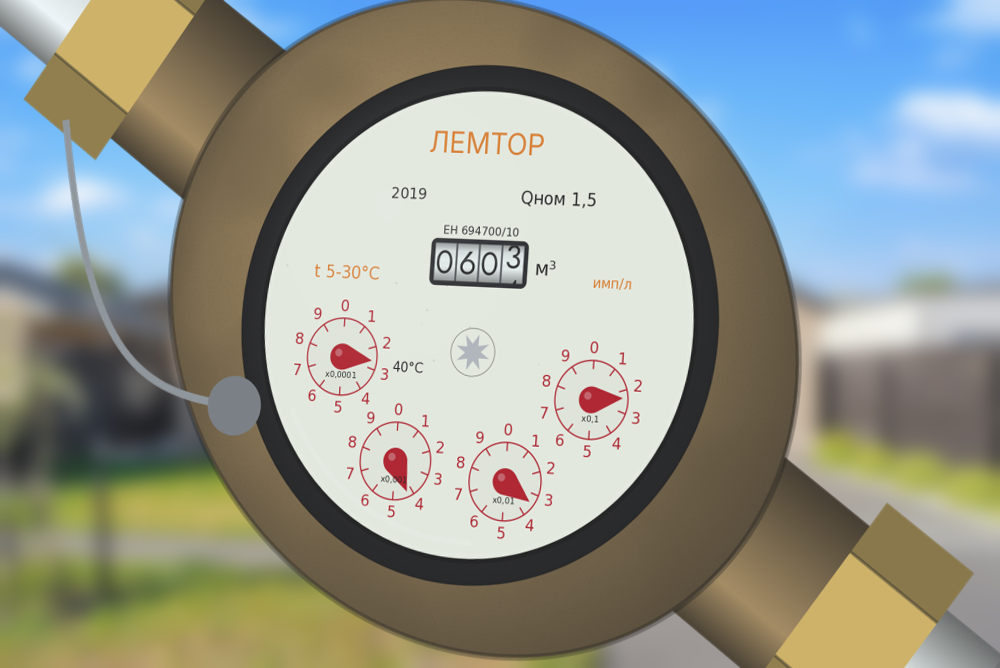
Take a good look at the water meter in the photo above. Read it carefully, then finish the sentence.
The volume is 603.2342 m³
